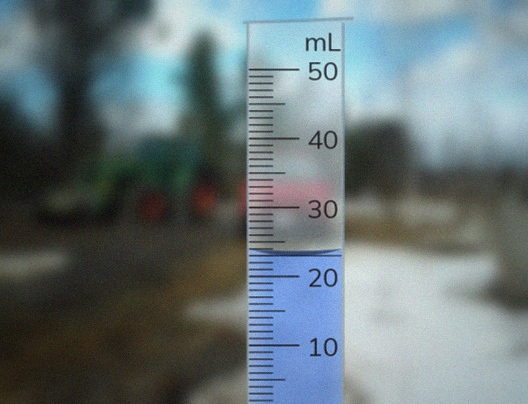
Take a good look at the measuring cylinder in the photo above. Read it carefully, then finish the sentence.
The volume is 23 mL
